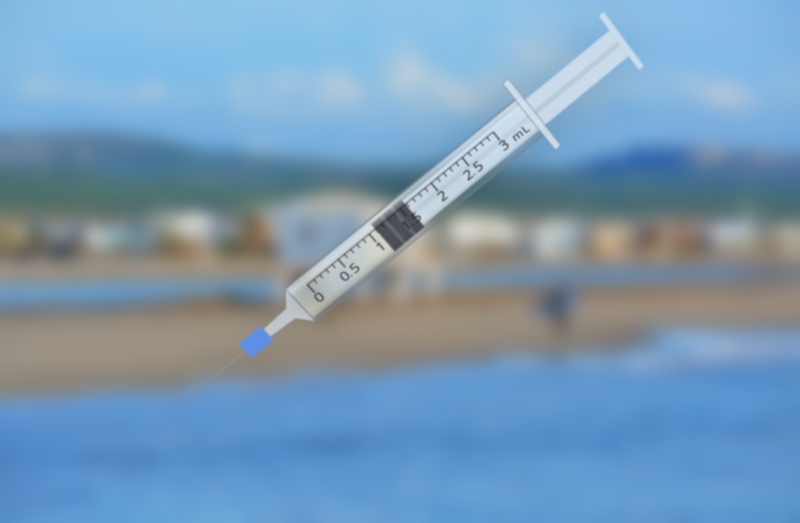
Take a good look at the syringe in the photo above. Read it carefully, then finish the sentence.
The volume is 1.1 mL
